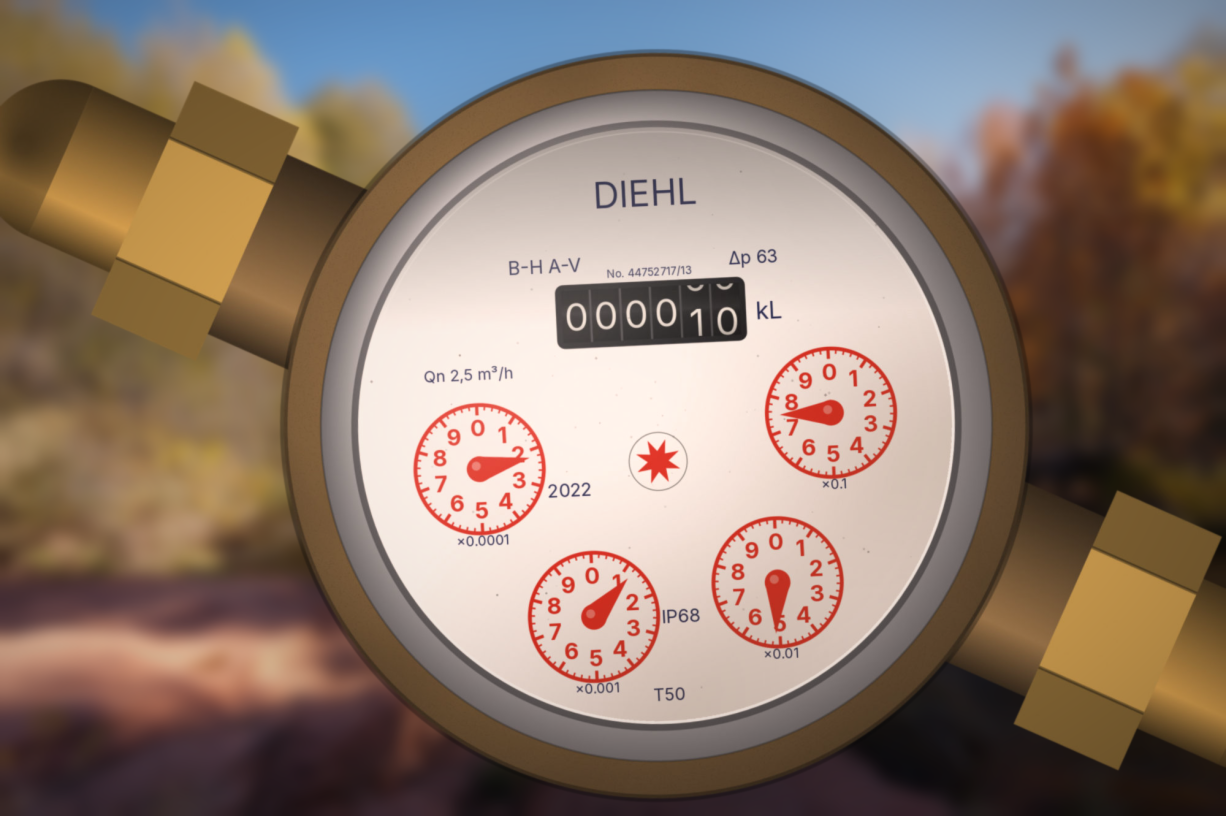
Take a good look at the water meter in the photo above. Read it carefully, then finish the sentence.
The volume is 9.7512 kL
